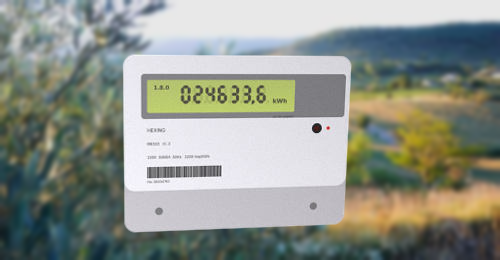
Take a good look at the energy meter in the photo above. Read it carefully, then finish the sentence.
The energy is 24633.6 kWh
